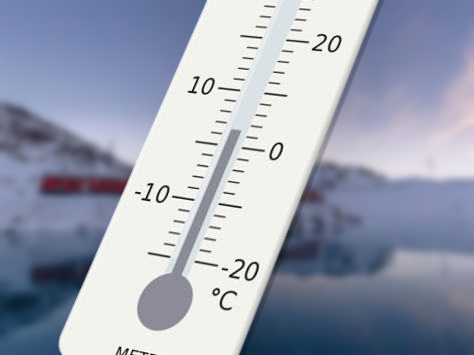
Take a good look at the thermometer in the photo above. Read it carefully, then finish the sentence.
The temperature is 3 °C
